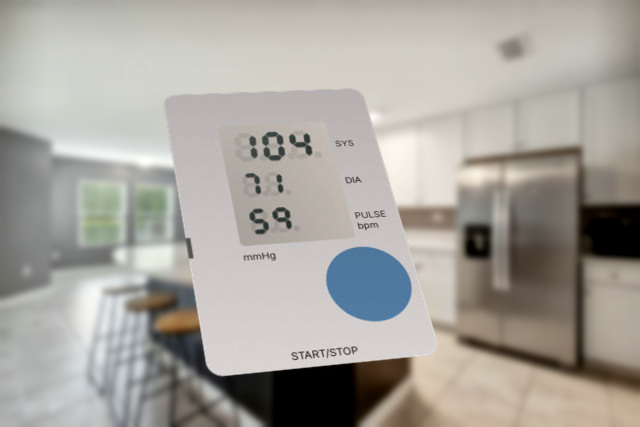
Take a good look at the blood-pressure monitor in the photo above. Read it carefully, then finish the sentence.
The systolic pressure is 104 mmHg
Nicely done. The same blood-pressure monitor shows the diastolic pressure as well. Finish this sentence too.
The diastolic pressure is 71 mmHg
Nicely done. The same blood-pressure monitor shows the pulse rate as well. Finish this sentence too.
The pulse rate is 59 bpm
